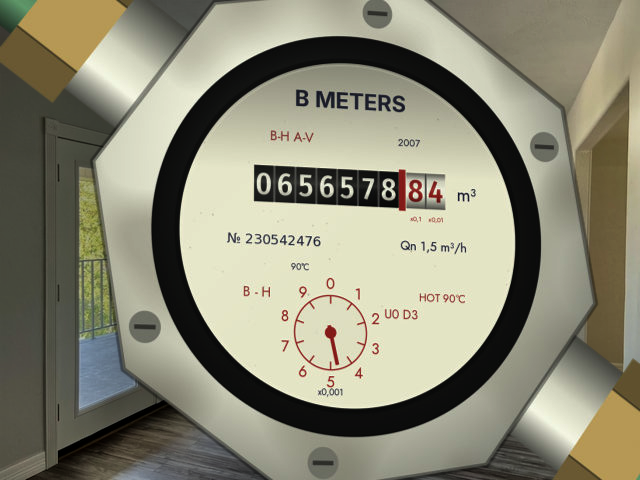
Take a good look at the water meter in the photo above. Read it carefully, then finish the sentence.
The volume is 656578.844 m³
